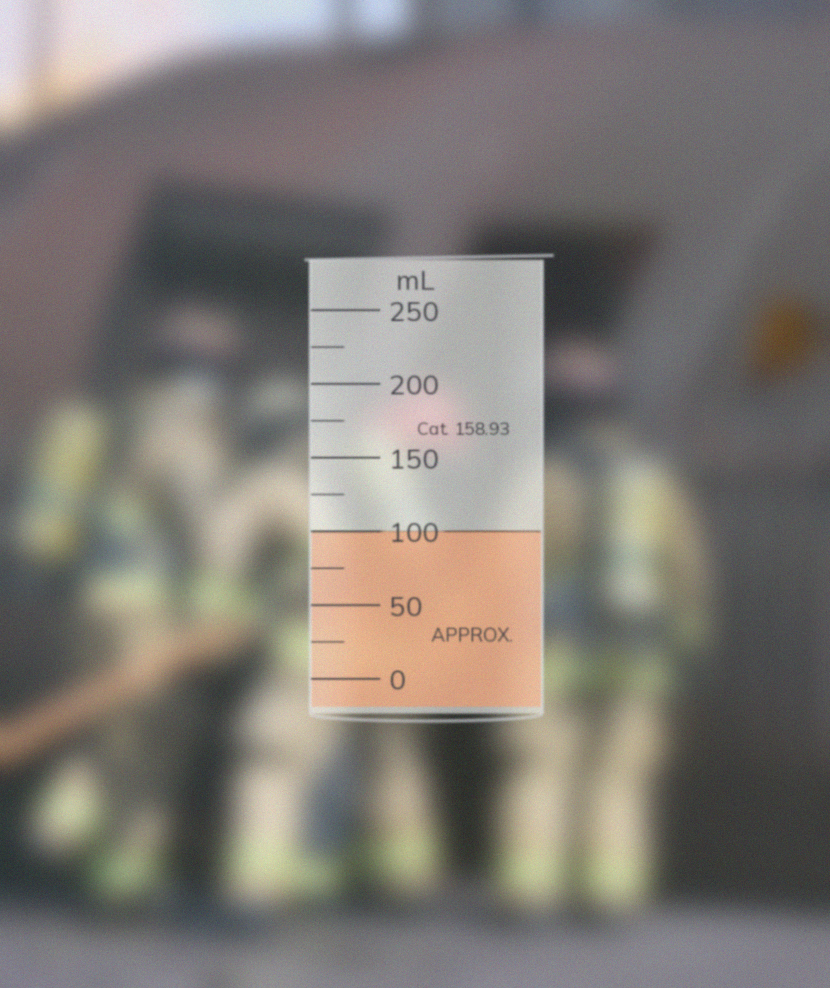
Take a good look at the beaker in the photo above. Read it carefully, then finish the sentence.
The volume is 100 mL
